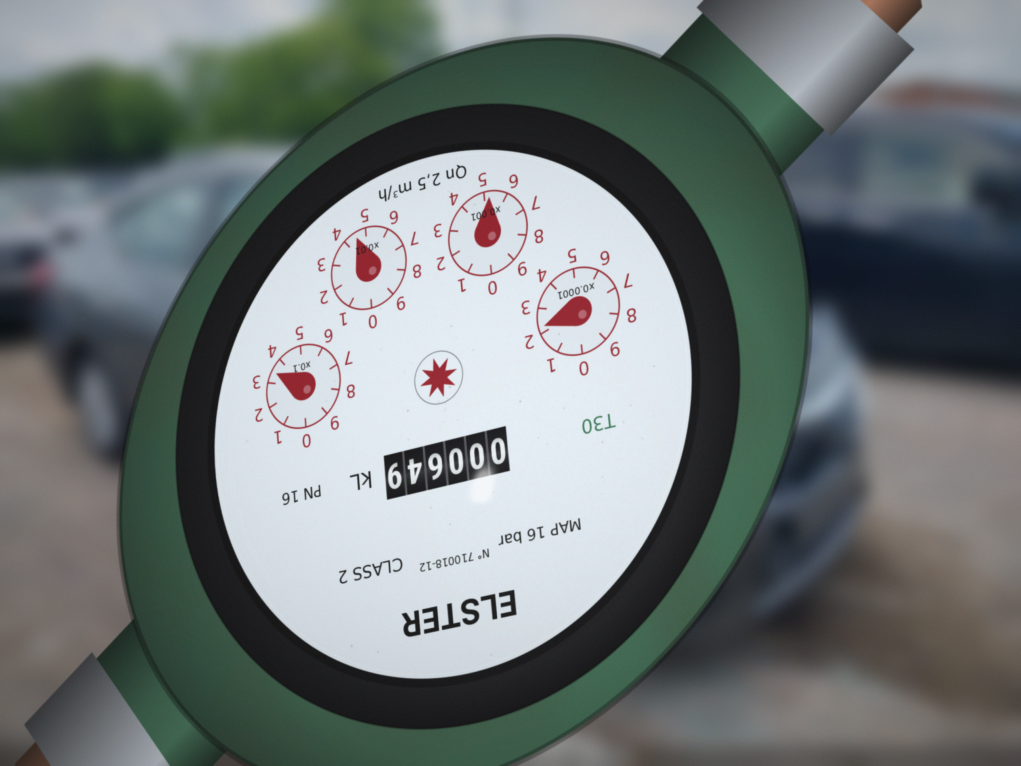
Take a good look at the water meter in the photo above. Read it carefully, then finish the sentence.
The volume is 649.3452 kL
